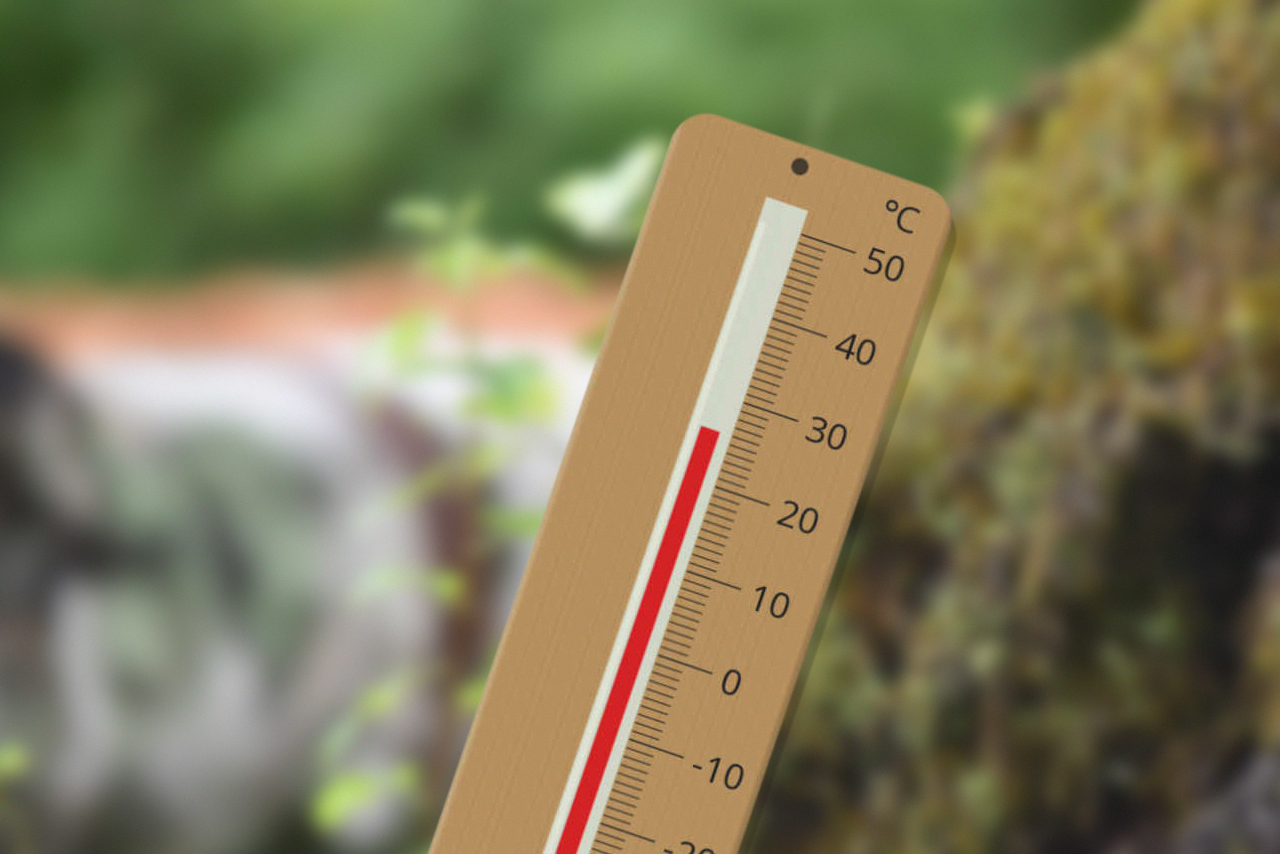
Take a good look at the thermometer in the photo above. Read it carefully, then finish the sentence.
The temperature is 26 °C
